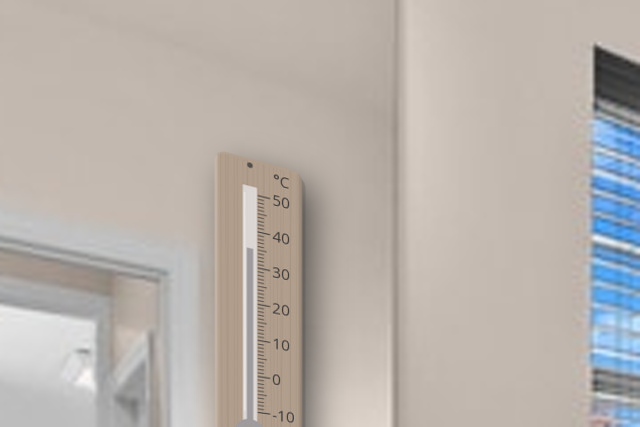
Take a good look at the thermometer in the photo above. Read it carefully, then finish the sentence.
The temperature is 35 °C
